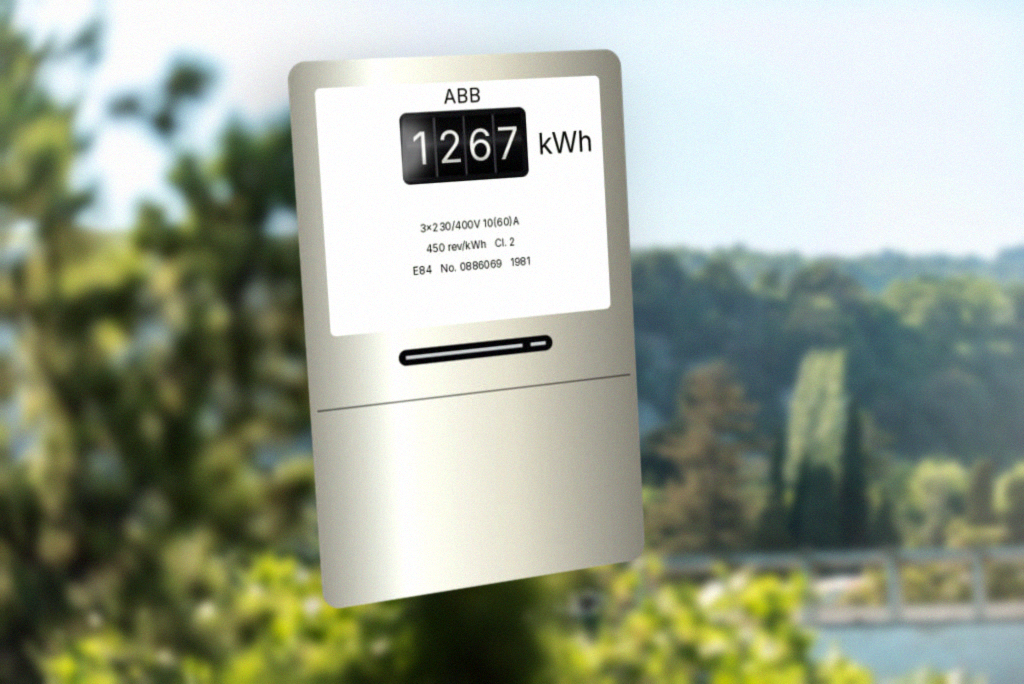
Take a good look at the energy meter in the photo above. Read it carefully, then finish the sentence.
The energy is 1267 kWh
